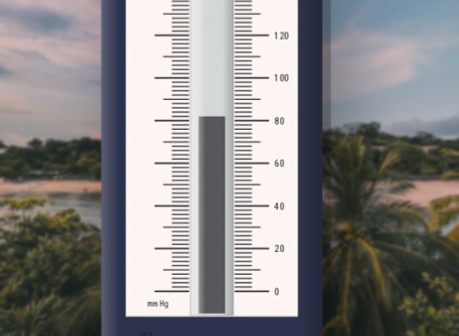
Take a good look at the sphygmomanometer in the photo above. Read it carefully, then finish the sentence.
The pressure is 82 mmHg
